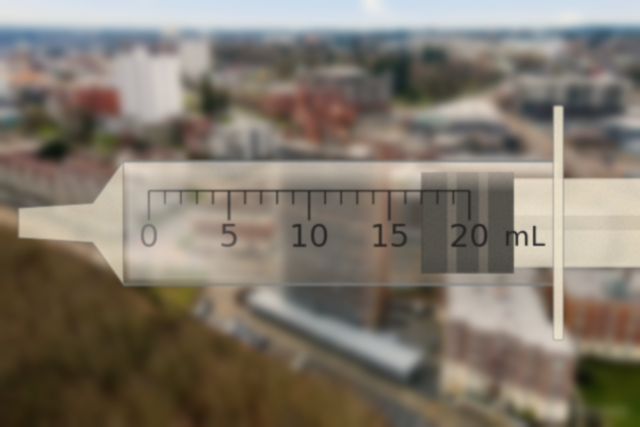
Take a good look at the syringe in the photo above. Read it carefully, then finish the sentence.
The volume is 17 mL
